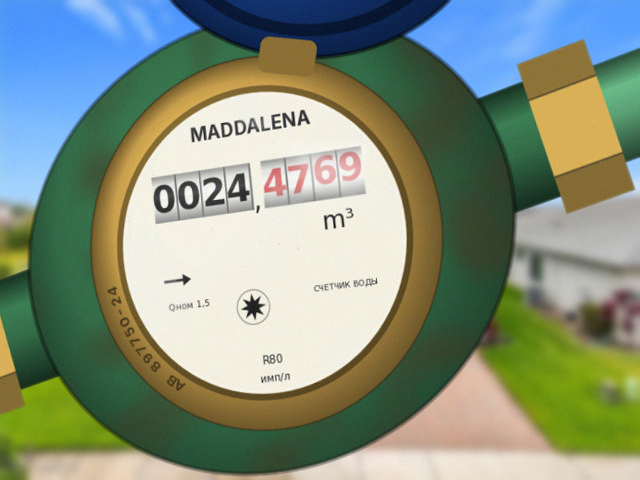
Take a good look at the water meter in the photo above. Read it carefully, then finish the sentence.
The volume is 24.4769 m³
